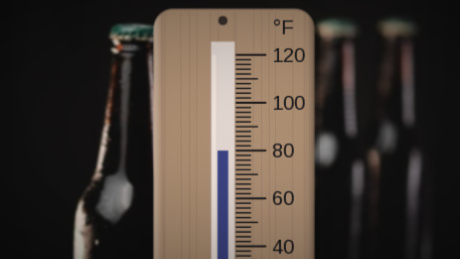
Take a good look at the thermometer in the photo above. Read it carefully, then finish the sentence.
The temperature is 80 °F
